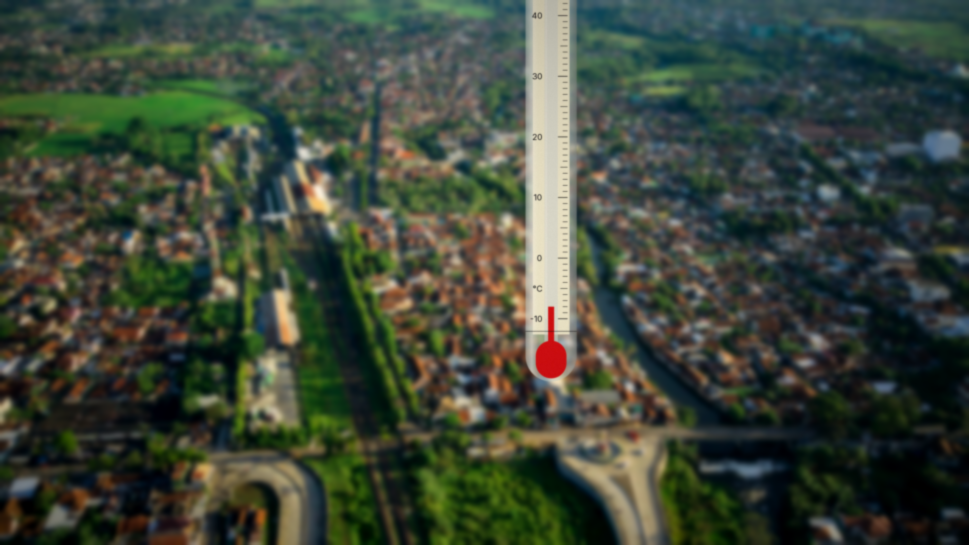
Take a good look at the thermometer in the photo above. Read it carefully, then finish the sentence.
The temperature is -8 °C
